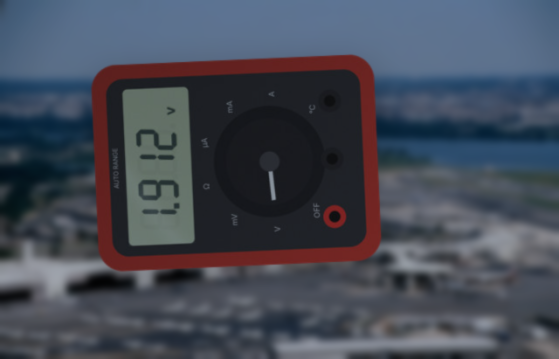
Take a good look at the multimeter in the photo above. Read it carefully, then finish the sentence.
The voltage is 1.912 V
